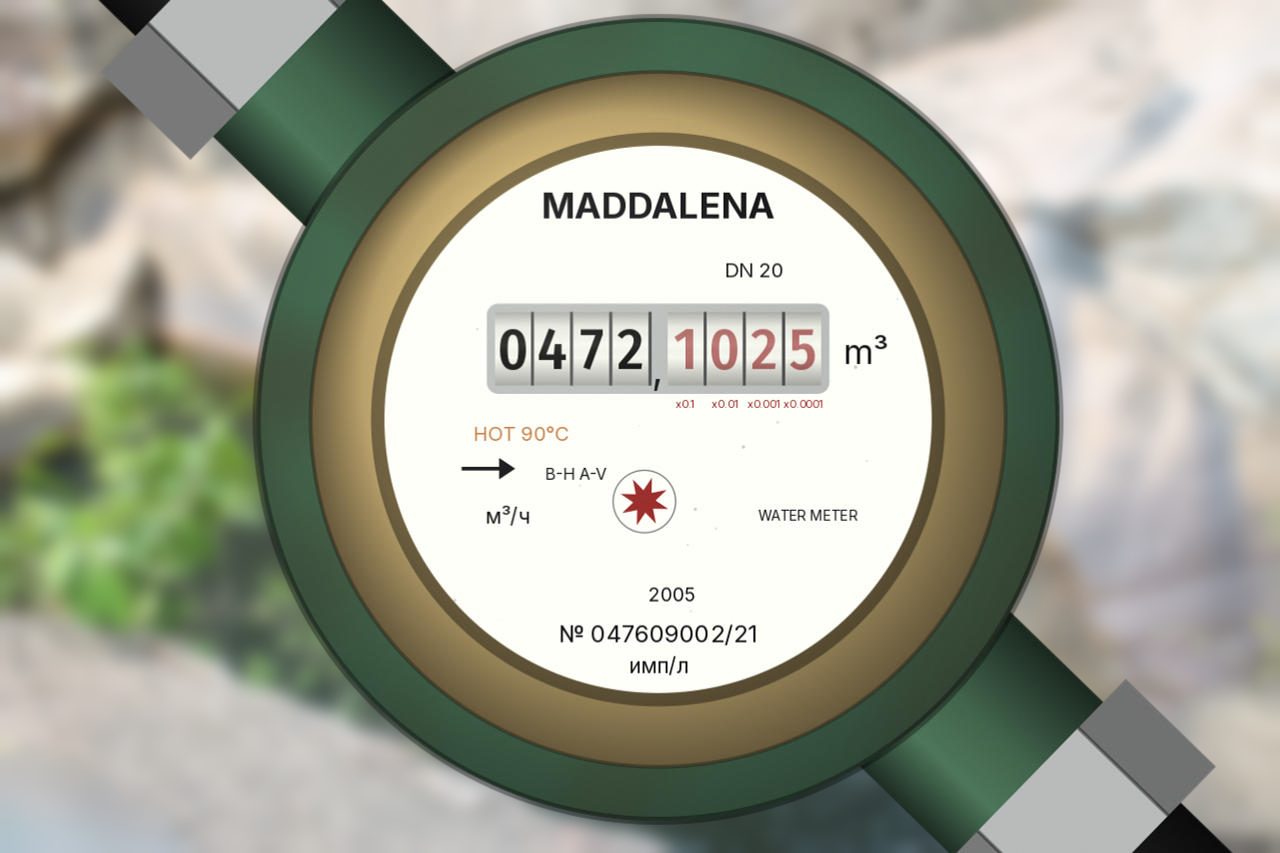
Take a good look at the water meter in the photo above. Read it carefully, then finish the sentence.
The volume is 472.1025 m³
